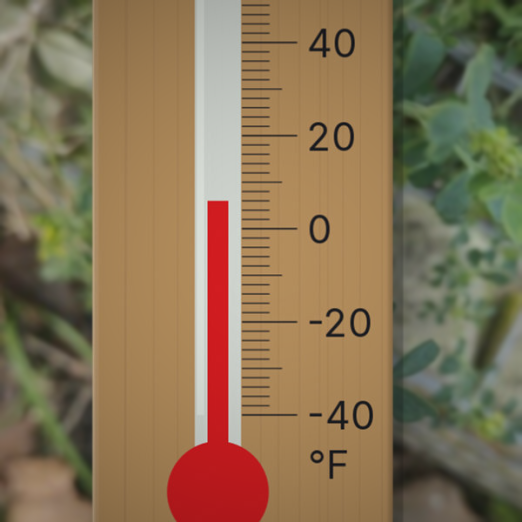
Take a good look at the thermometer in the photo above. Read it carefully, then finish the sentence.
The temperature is 6 °F
